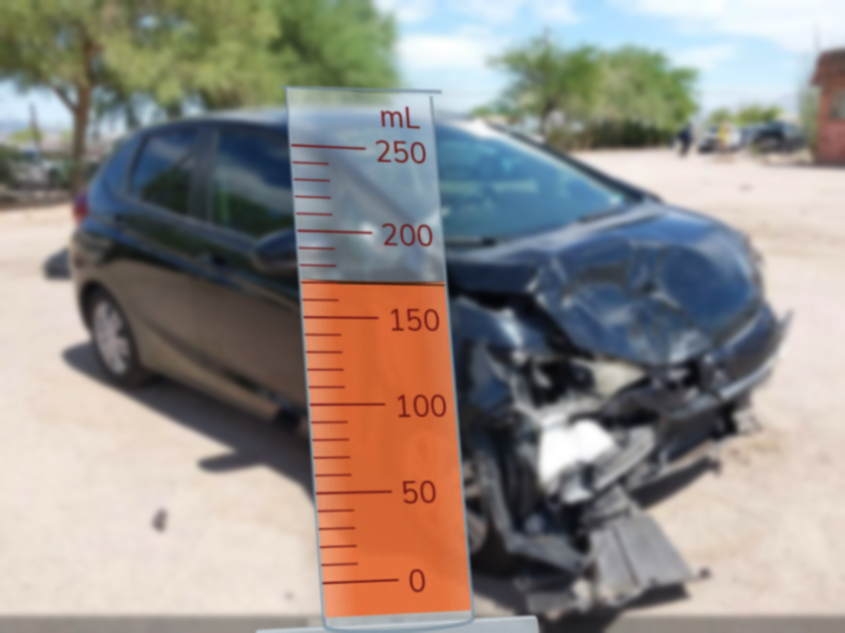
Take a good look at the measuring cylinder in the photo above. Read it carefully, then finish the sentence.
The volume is 170 mL
